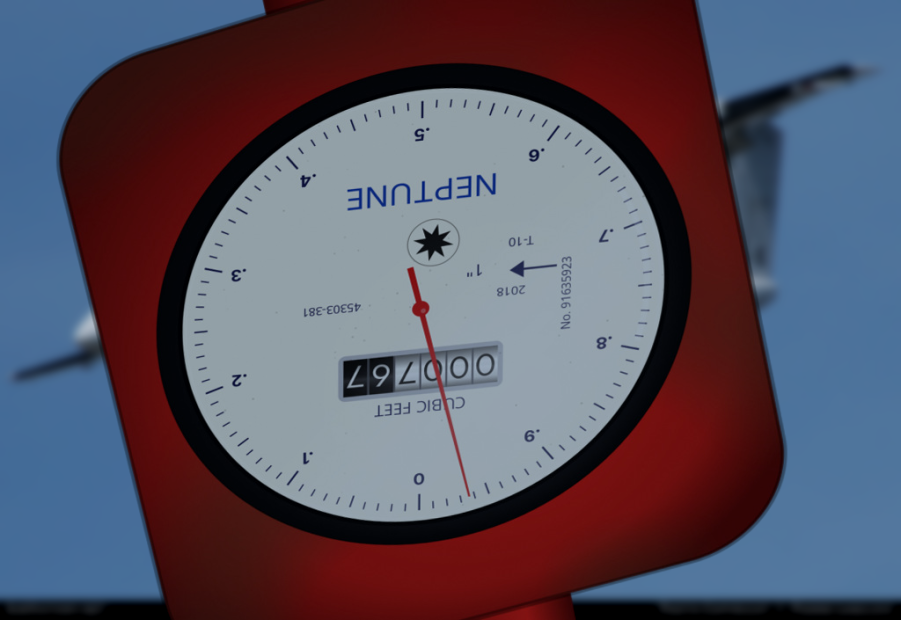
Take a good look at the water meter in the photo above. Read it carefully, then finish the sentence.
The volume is 766.96 ft³
